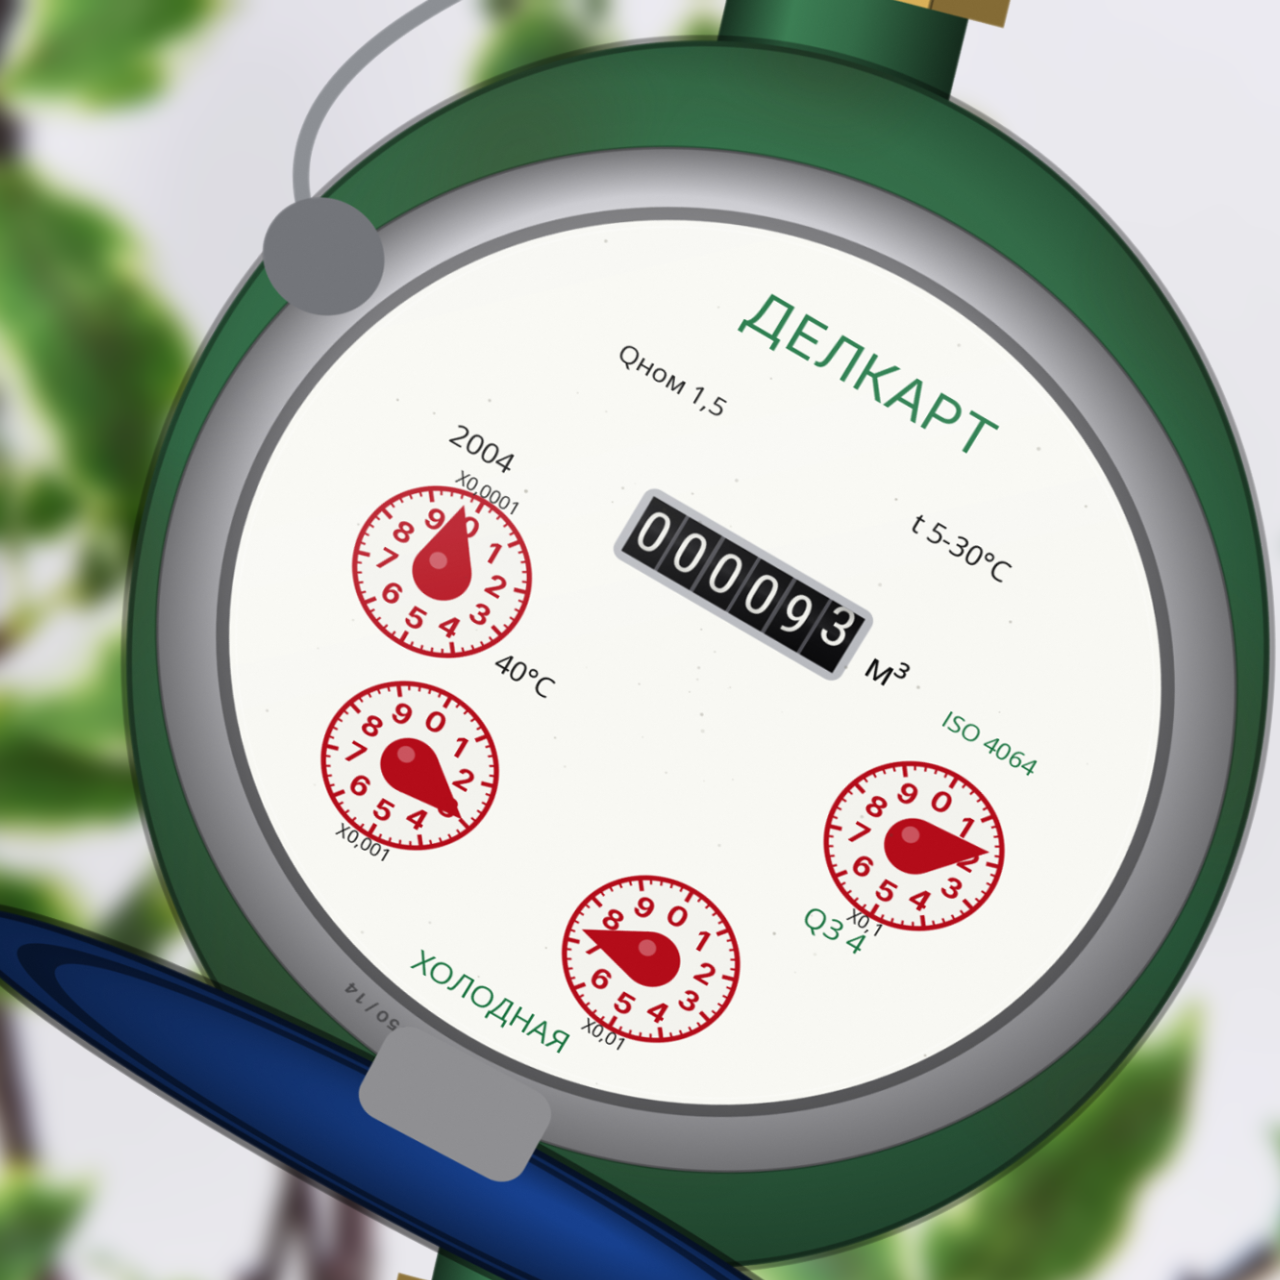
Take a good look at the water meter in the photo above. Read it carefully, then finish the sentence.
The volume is 93.1729 m³
